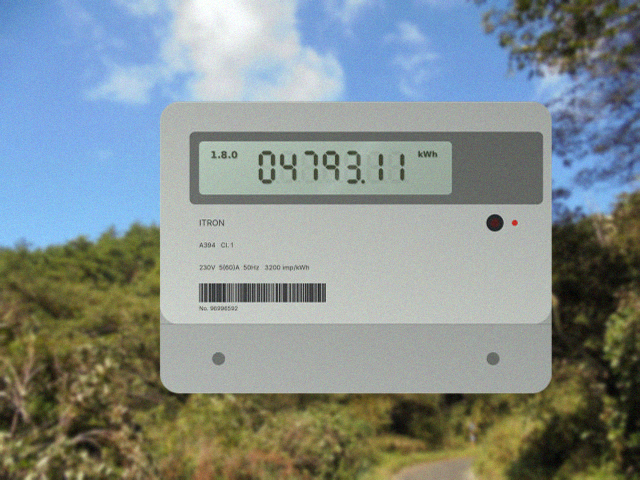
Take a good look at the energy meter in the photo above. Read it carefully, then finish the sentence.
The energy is 4793.11 kWh
